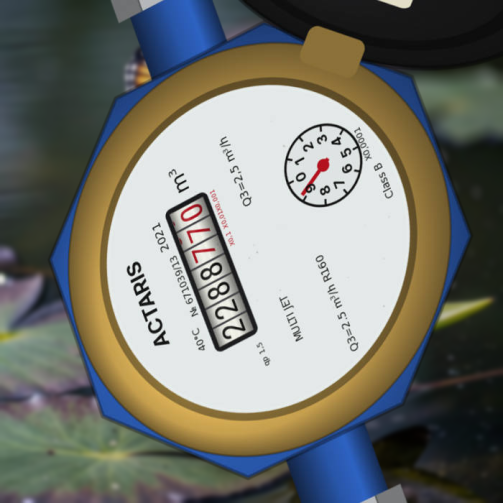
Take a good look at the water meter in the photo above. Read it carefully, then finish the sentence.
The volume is 2288.7699 m³
